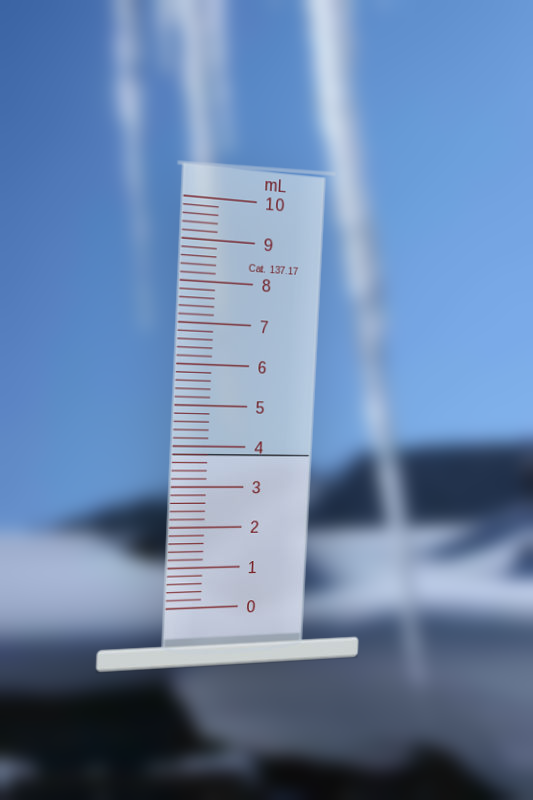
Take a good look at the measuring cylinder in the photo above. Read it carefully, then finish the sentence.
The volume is 3.8 mL
